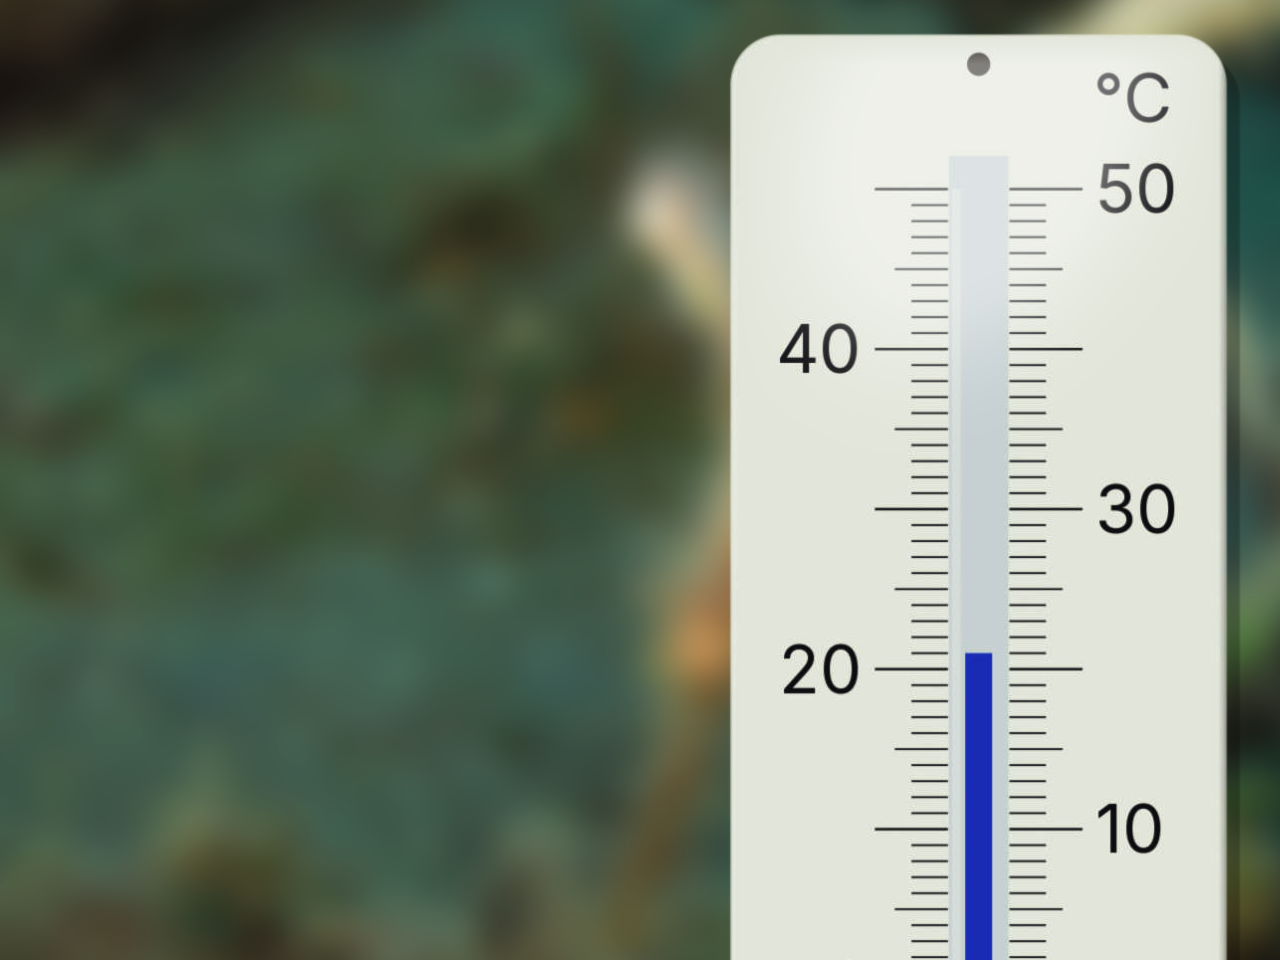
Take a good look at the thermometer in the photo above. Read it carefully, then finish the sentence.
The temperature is 21 °C
